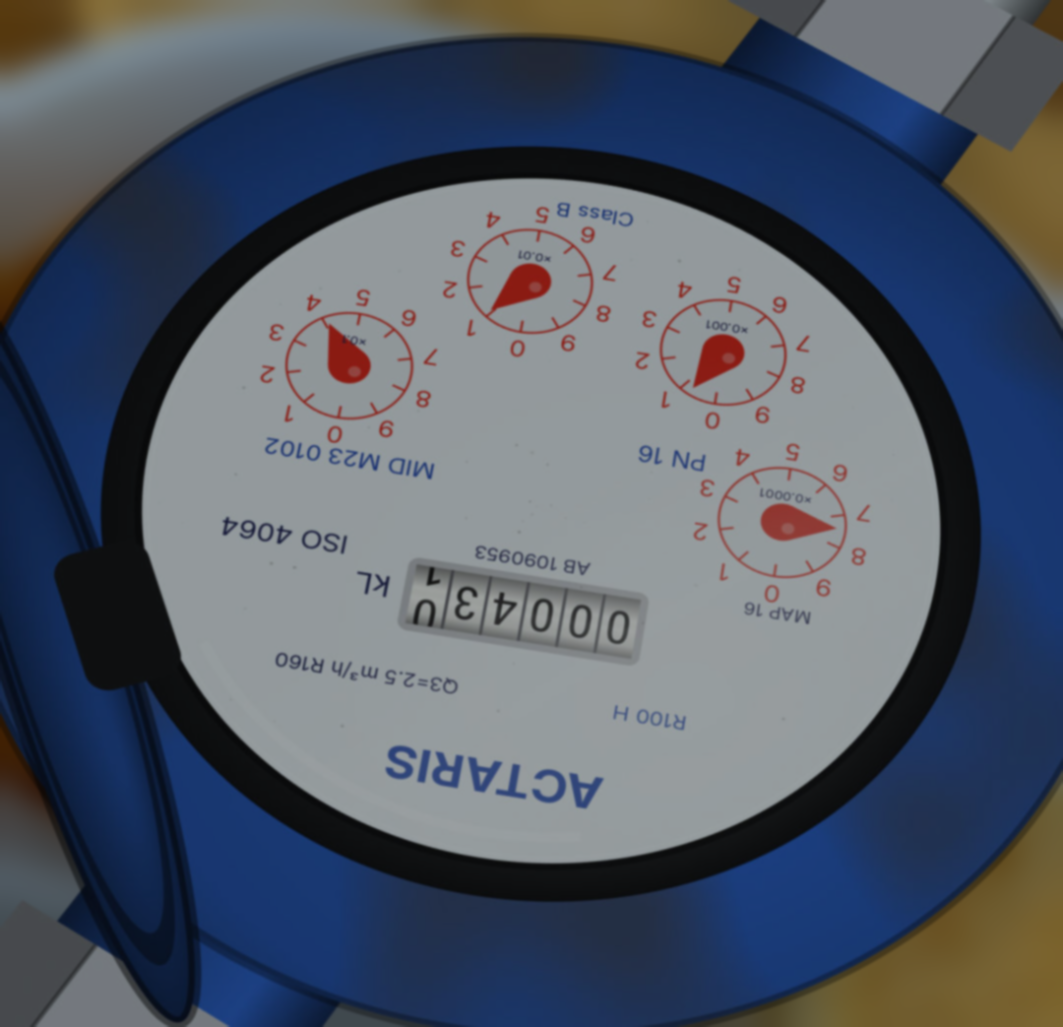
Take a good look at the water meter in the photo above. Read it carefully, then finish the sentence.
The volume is 430.4107 kL
